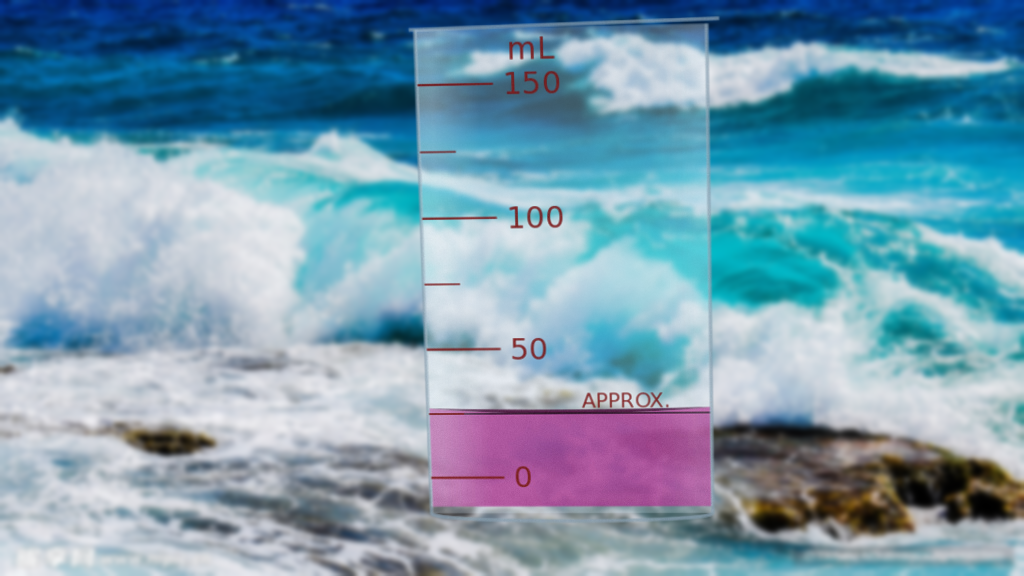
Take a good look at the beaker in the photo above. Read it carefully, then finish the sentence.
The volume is 25 mL
